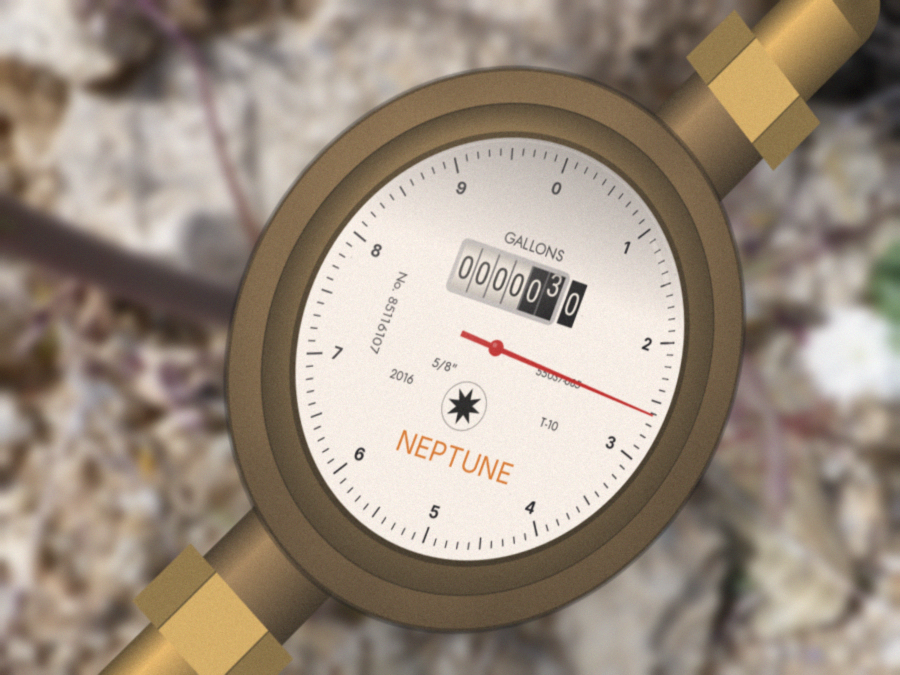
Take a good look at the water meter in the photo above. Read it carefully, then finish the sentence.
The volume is 32.6 gal
